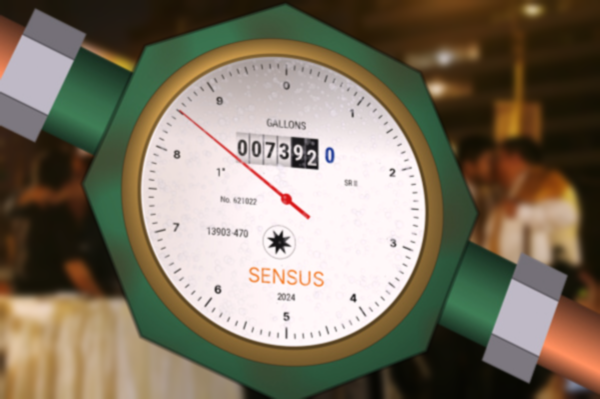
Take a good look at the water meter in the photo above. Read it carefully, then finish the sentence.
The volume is 73918.5 gal
